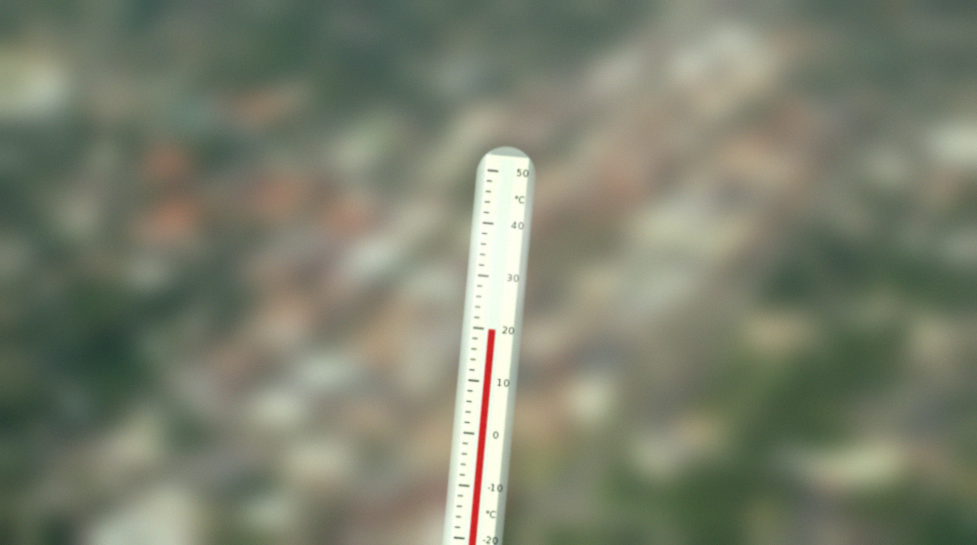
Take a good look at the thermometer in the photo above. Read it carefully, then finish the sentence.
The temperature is 20 °C
